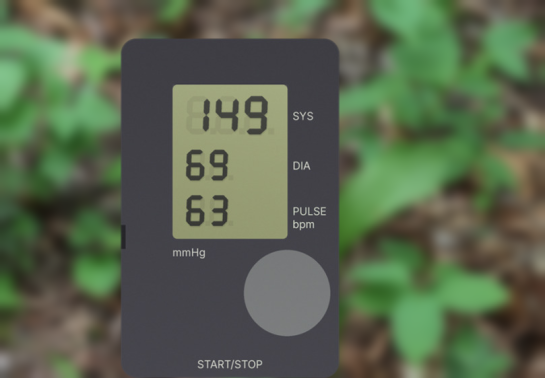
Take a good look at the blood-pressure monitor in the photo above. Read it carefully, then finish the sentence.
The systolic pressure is 149 mmHg
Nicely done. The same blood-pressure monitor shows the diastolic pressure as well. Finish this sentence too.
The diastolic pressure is 69 mmHg
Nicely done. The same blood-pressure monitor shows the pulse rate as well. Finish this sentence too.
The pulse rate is 63 bpm
